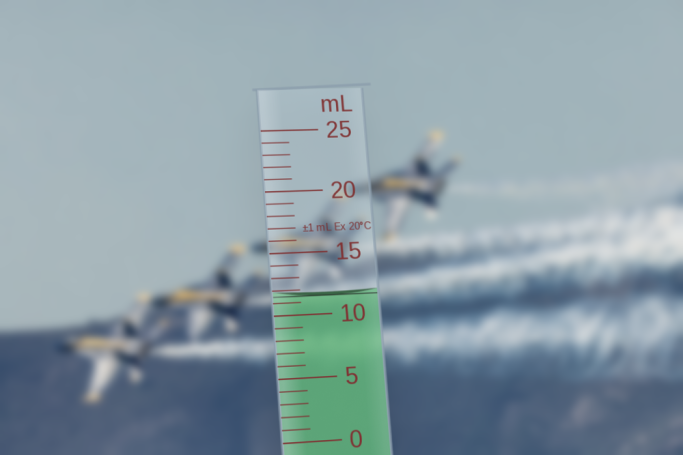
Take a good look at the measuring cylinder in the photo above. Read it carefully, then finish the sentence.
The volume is 11.5 mL
